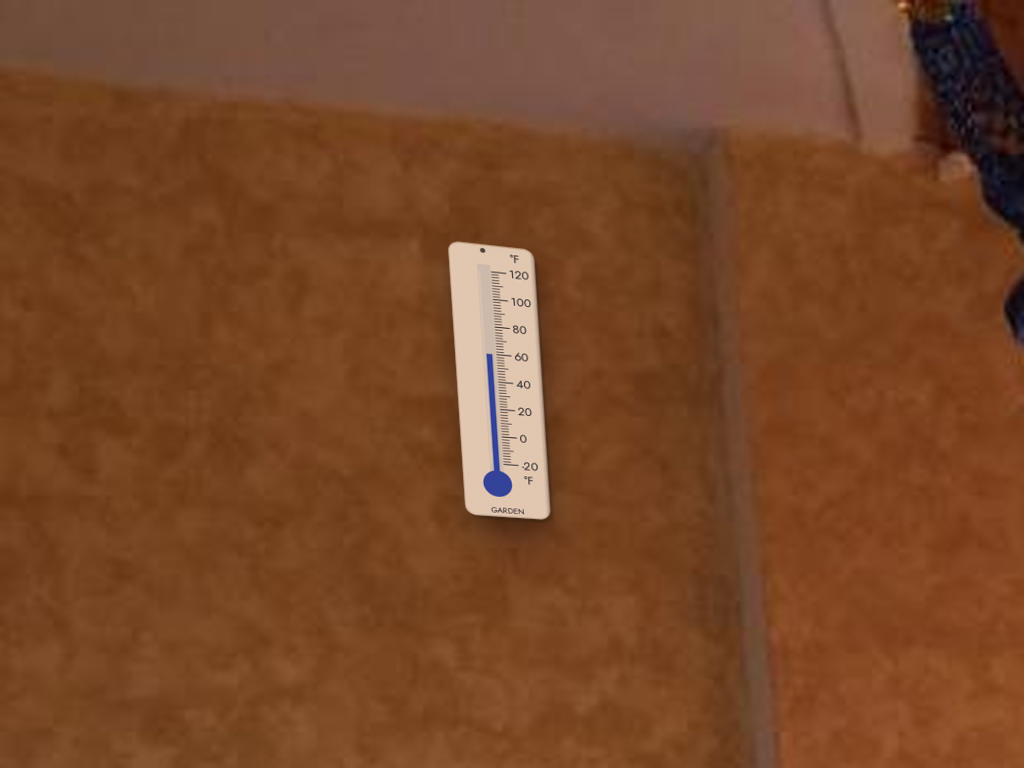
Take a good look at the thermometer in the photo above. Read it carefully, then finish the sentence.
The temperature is 60 °F
